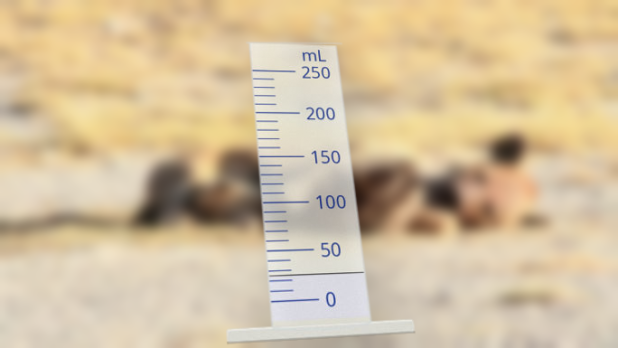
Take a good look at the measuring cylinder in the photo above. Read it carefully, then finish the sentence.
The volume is 25 mL
